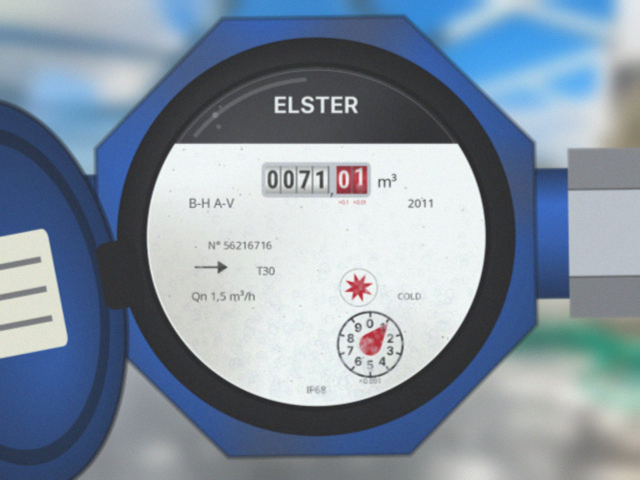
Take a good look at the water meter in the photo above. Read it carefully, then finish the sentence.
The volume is 71.011 m³
